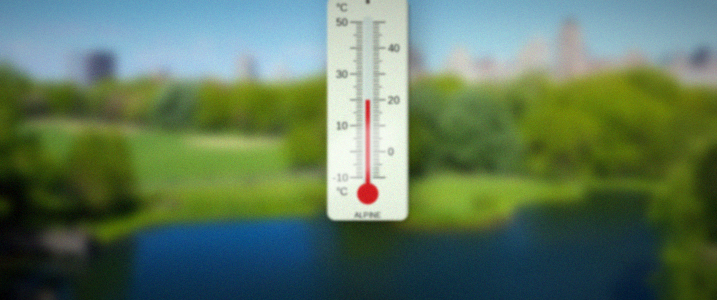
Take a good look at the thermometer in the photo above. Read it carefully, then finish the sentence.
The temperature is 20 °C
